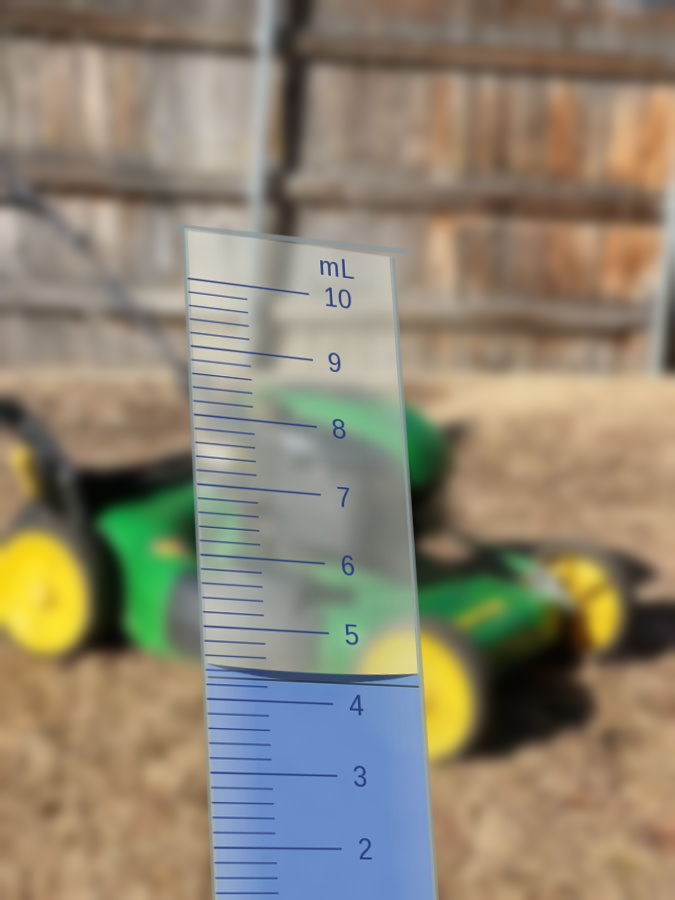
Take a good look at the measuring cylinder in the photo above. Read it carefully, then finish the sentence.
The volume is 4.3 mL
